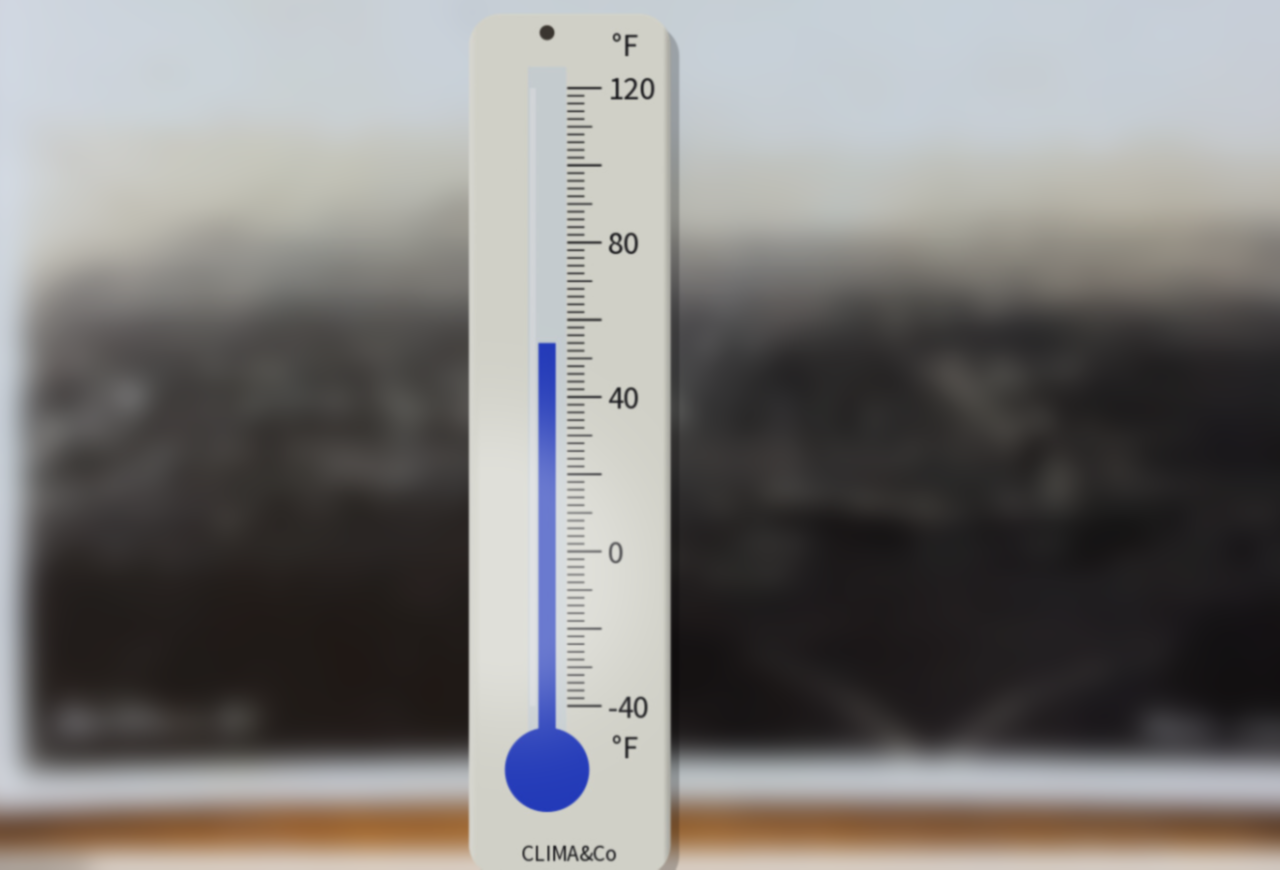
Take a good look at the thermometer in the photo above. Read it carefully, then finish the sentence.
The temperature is 54 °F
